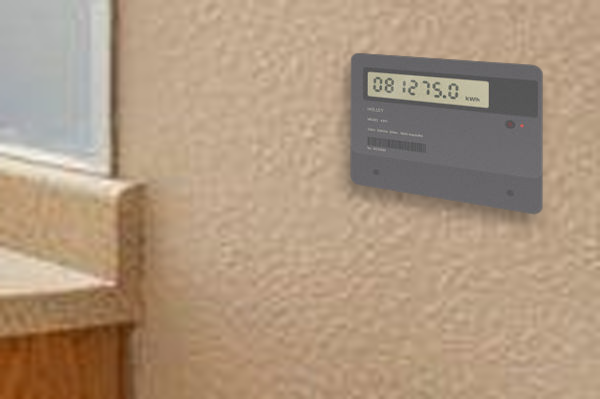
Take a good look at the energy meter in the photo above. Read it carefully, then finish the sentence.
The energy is 81275.0 kWh
